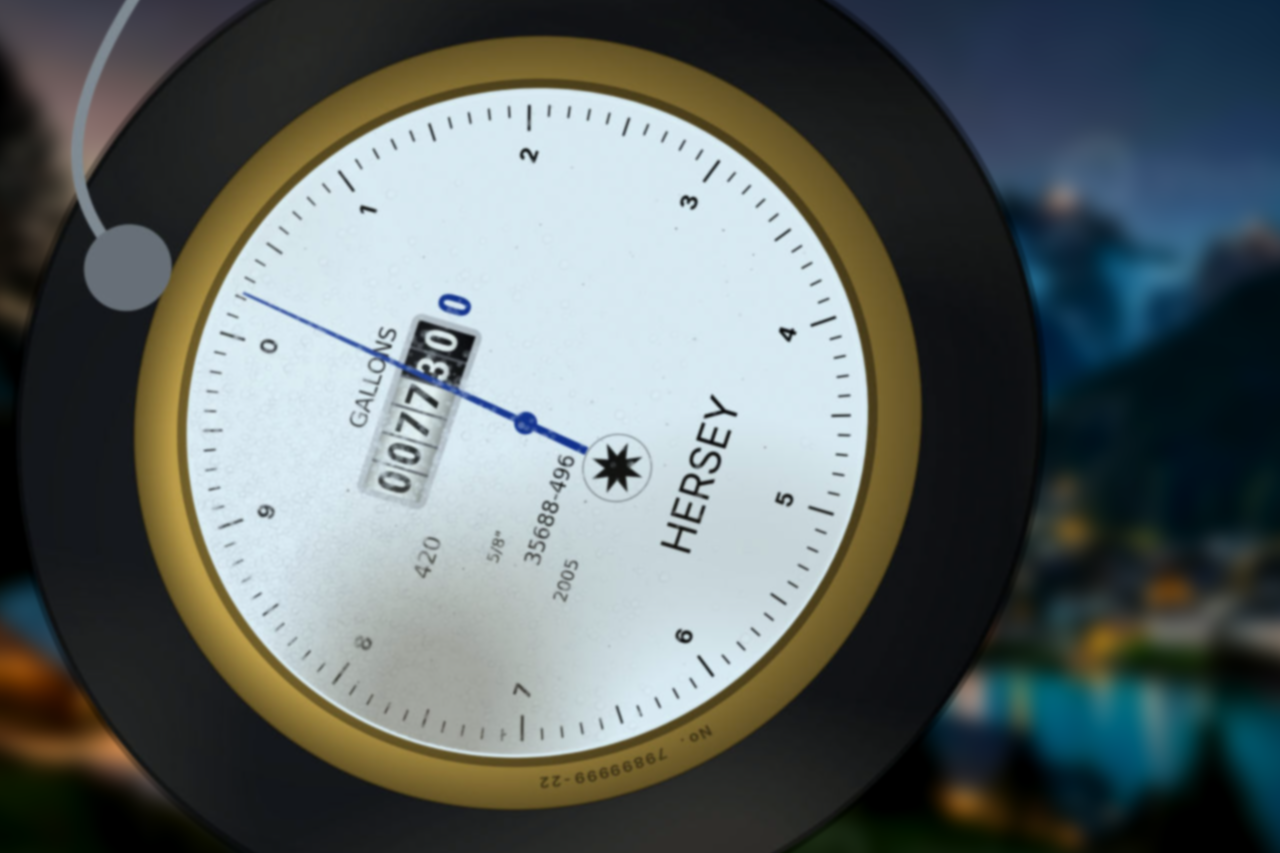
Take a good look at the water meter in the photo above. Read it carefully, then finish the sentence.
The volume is 77300.2 gal
